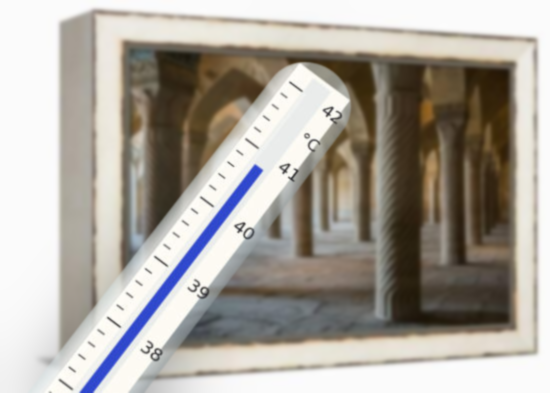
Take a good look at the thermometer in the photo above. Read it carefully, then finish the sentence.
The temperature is 40.8 °C
